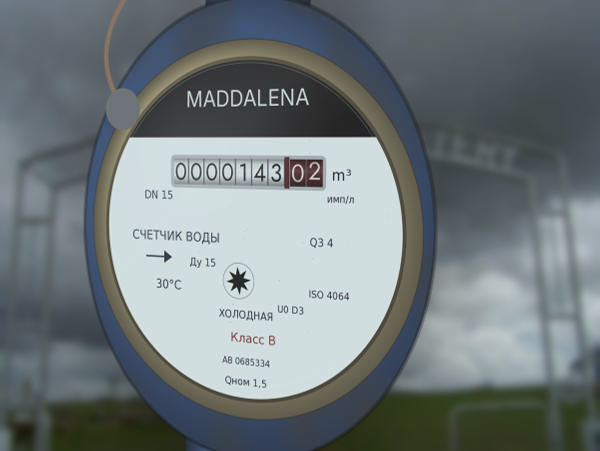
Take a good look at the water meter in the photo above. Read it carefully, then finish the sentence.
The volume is 143.02 m³
